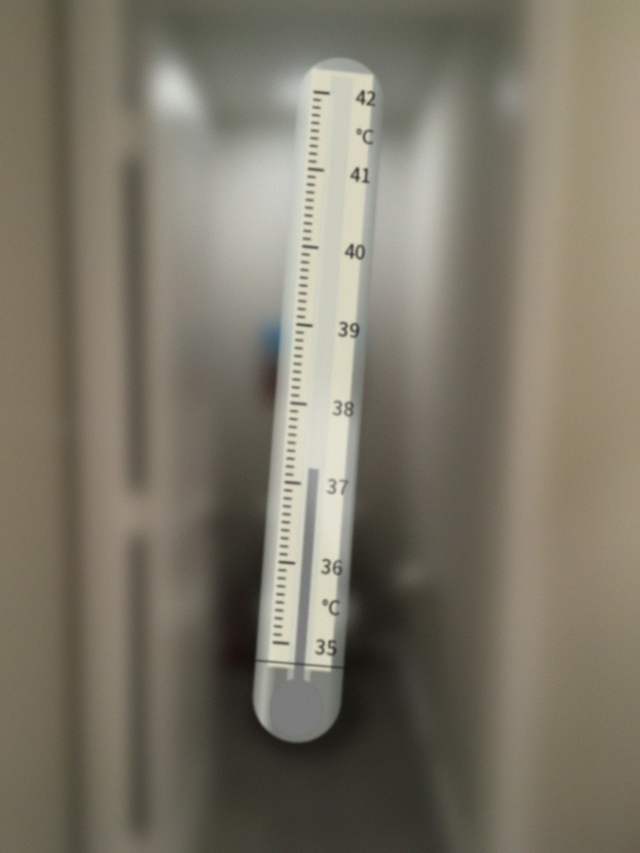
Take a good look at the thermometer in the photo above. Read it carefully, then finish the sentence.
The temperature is 37.2 °C
